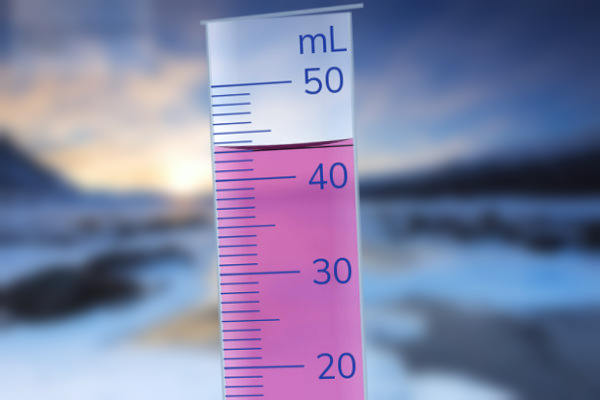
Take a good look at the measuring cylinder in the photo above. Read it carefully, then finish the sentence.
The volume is 43 mL
